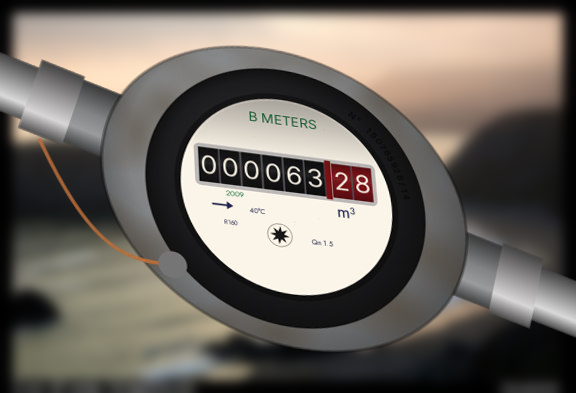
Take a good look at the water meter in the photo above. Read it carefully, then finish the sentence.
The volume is 63.28 m³
